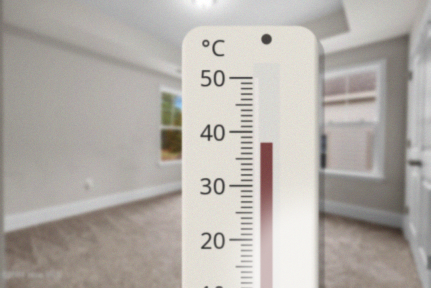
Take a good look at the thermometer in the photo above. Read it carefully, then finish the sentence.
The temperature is 38 °C
